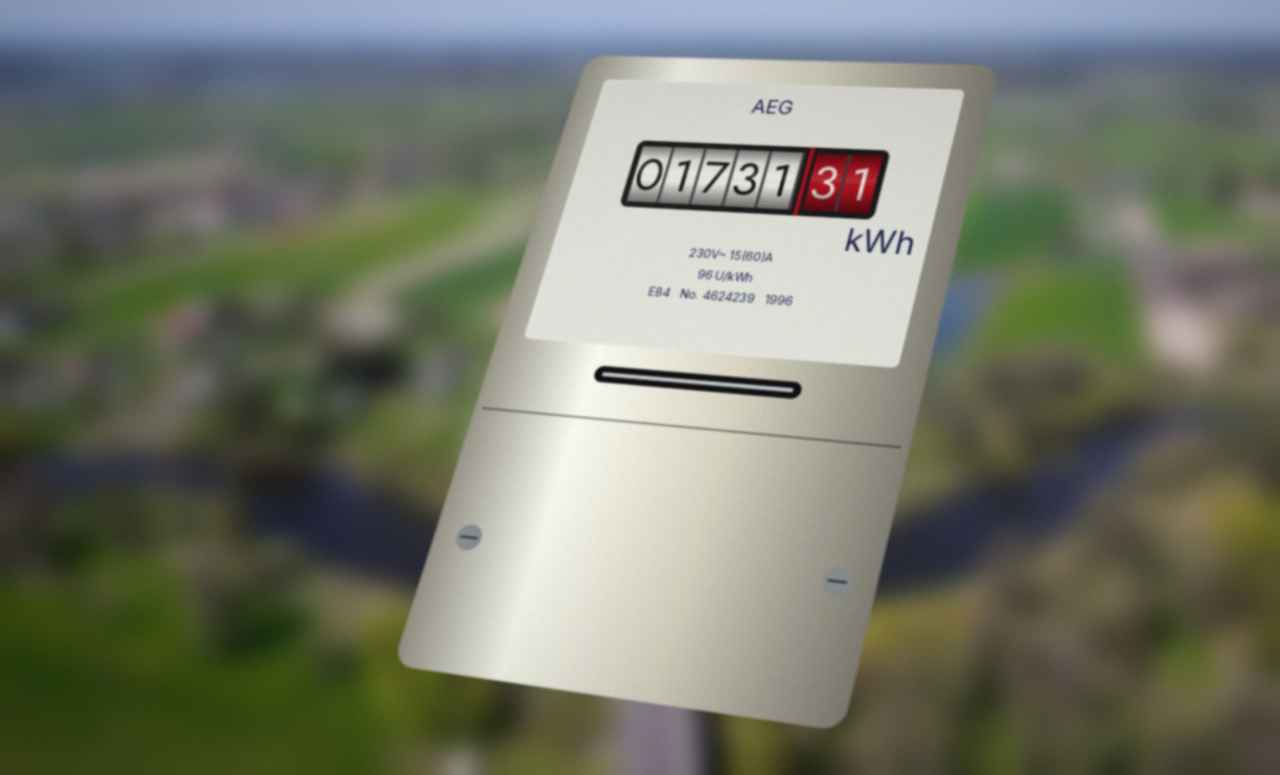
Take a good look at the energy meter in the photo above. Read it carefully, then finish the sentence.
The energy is 1731.31 kWh
